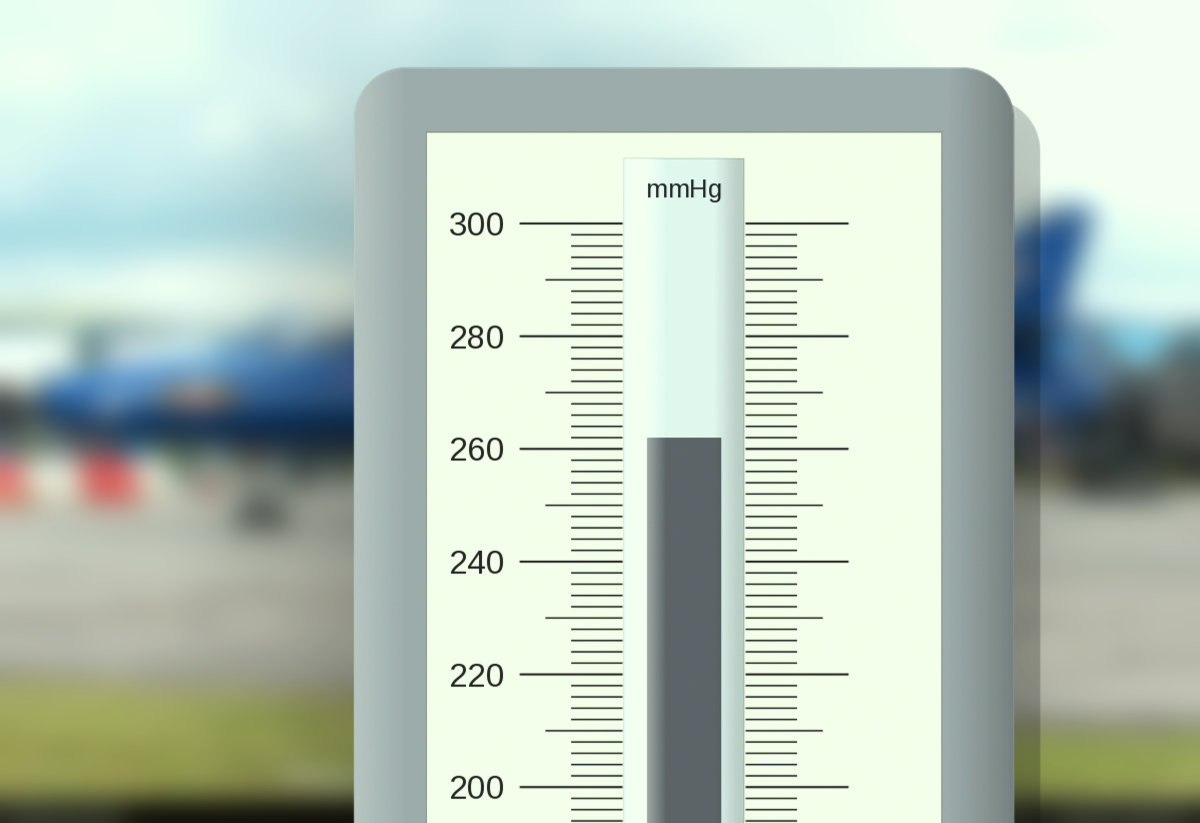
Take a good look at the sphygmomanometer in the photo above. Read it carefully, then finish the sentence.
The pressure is 262 mmHg
